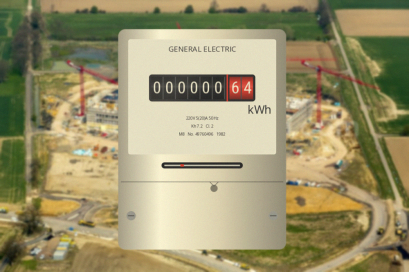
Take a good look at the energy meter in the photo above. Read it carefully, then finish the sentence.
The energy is 0.64 kWh
